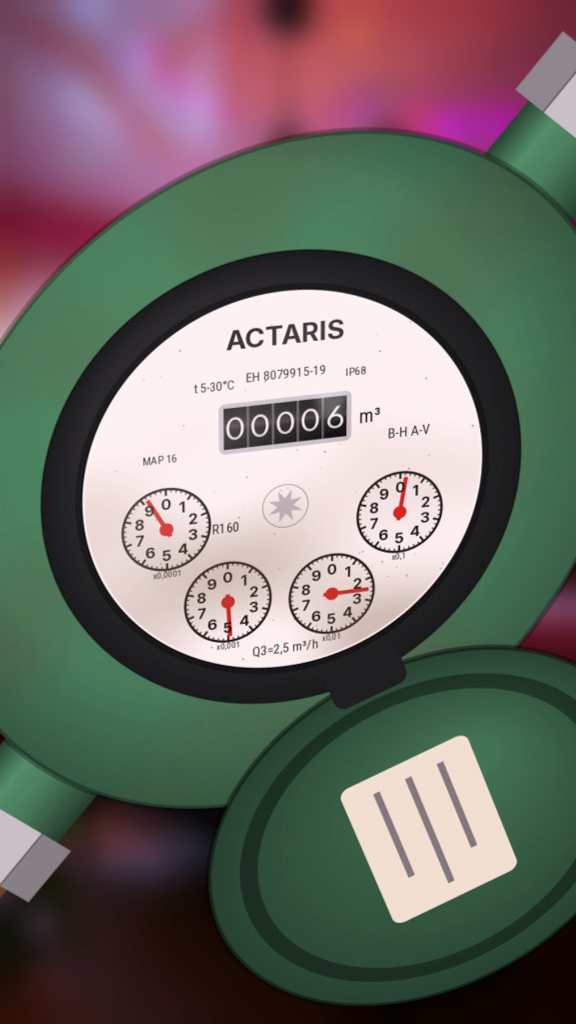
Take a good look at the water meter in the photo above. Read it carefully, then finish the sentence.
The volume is 6.0249 m³
